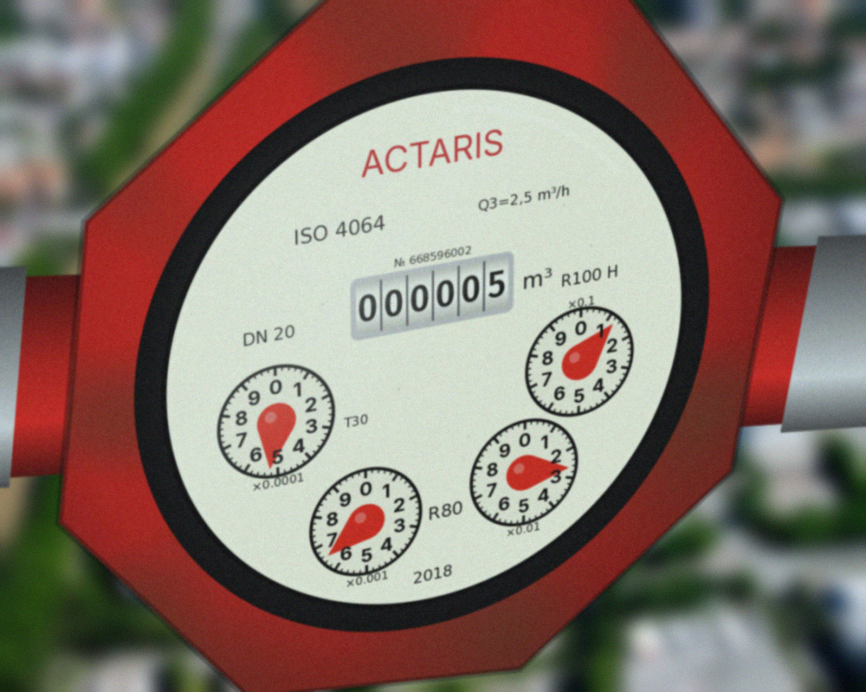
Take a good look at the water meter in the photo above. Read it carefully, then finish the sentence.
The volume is 5.1265 m³
